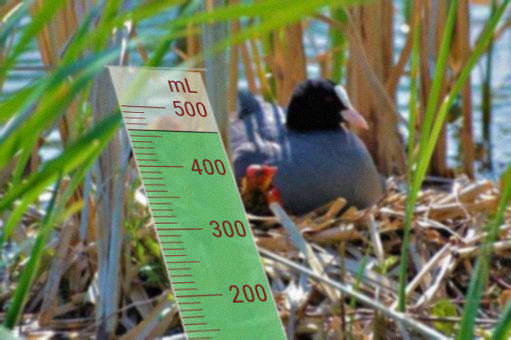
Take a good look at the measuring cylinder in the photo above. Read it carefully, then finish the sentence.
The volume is 460 mL
